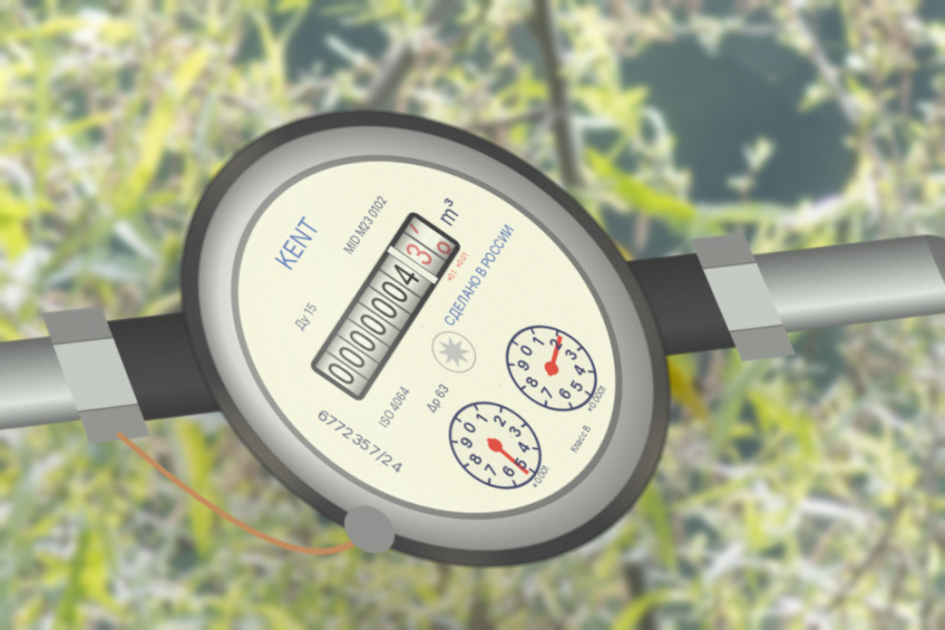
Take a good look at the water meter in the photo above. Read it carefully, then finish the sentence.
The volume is 4.3752 m³
